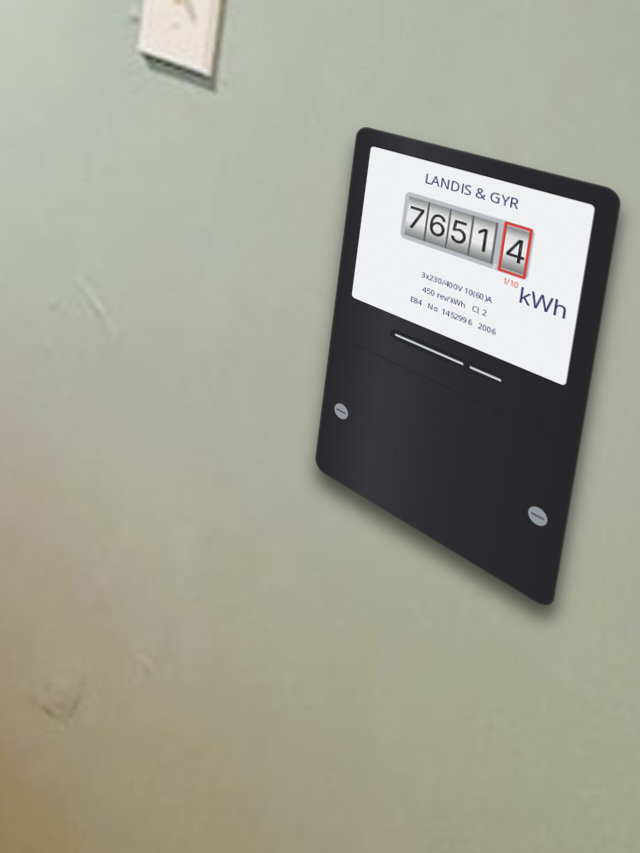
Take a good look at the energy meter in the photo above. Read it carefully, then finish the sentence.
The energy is 7651.4 kWh
